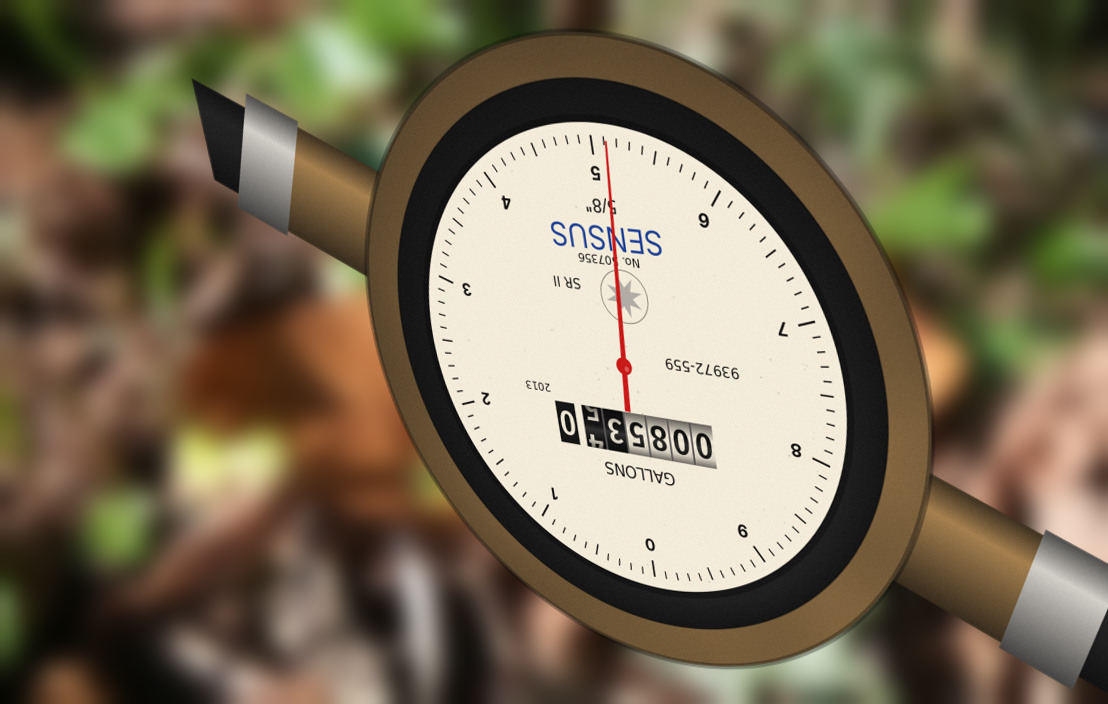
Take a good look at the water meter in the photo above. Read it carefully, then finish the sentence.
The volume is 85345.1 gal
